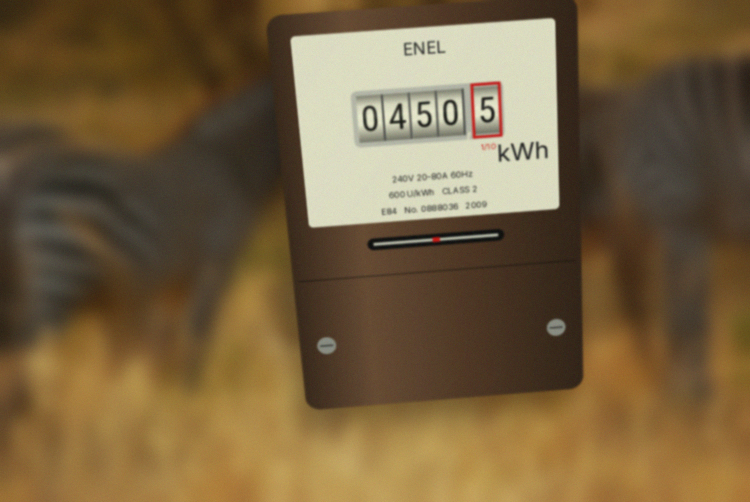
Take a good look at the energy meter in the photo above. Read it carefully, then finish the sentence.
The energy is 450.5 kWh
